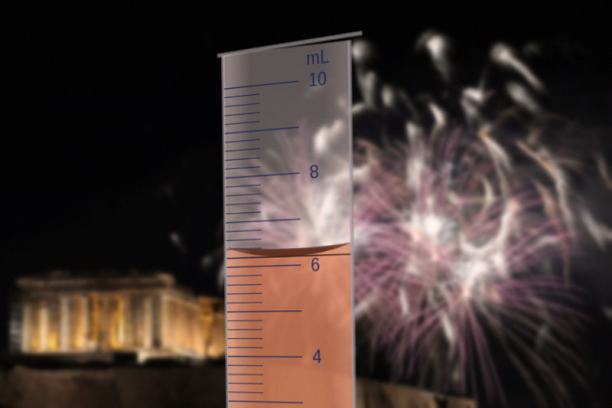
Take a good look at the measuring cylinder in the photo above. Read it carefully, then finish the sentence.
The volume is 6.2 mL
